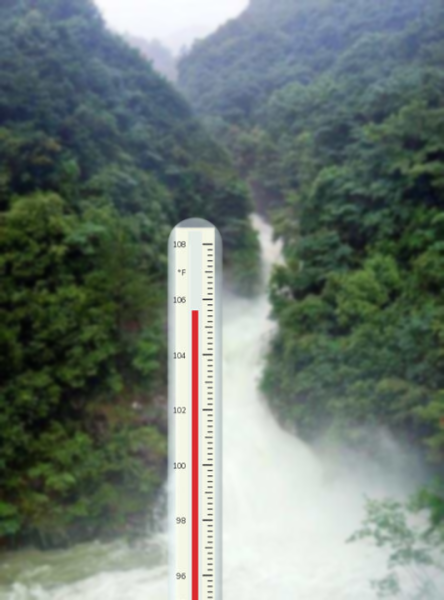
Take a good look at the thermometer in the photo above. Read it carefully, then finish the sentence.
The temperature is 105.6 °F
